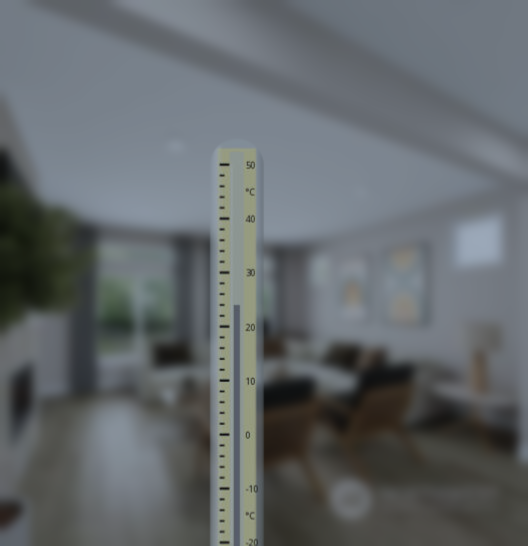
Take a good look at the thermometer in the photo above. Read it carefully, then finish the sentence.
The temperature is 24 °C
